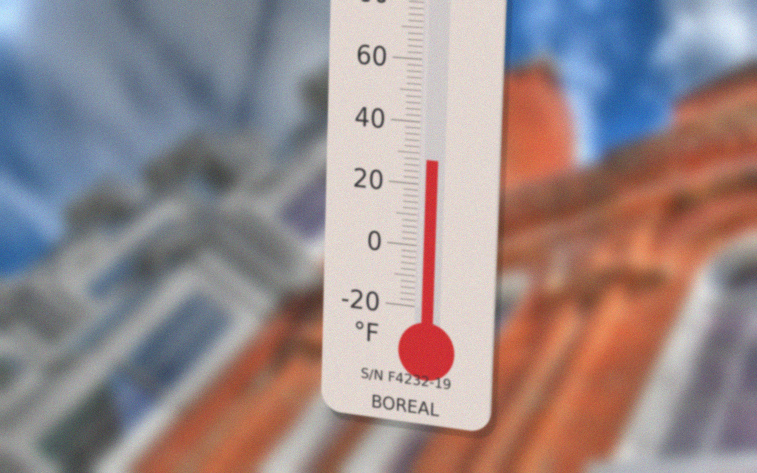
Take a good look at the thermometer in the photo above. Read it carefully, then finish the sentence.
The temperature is 28 °F
